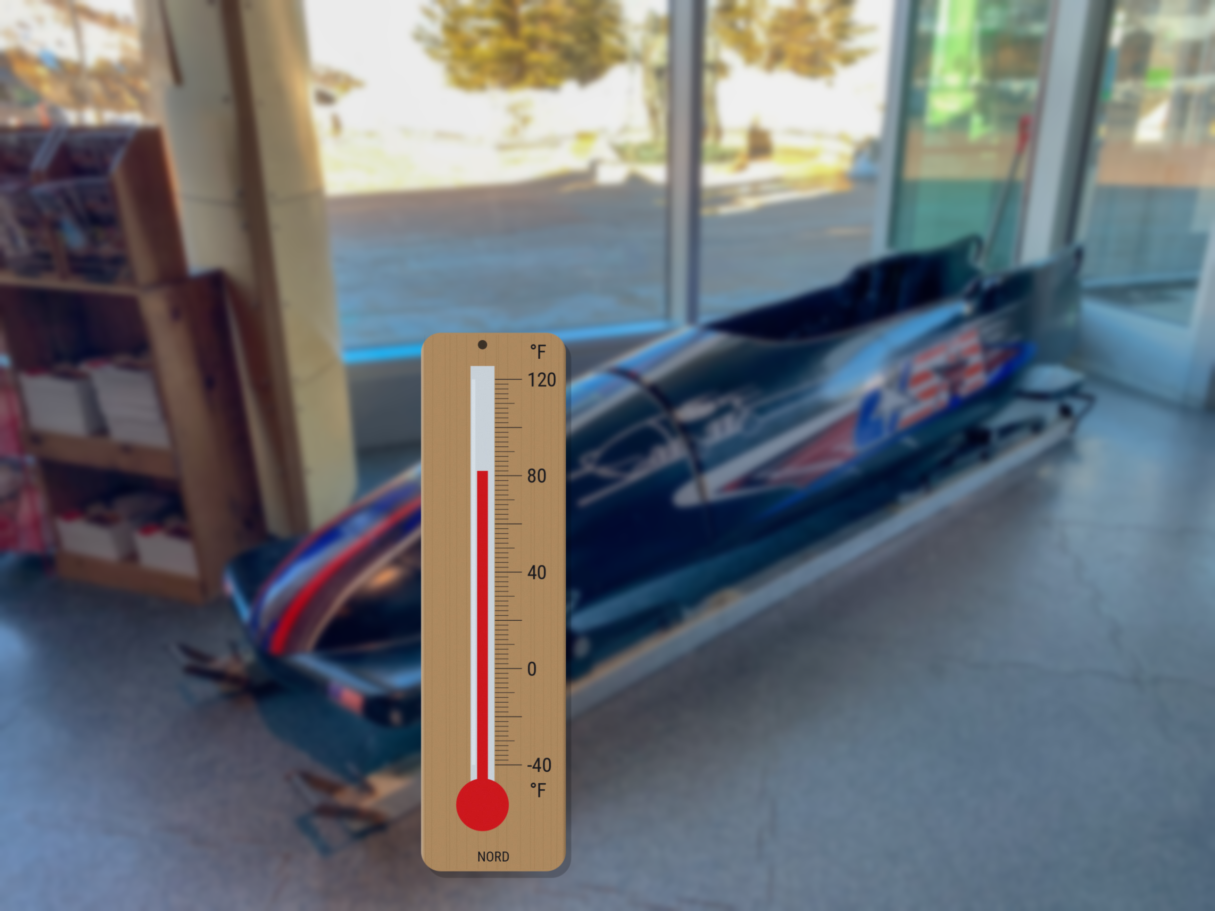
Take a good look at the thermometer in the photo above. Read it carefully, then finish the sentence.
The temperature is 82 °F
